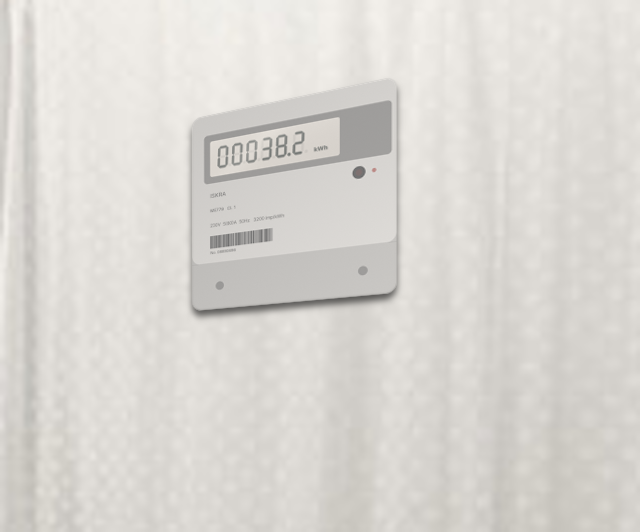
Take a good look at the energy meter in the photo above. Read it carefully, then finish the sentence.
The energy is 38.2 kWh
